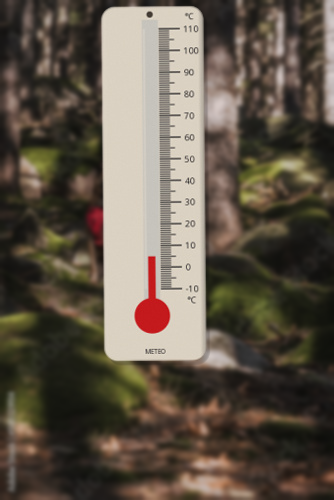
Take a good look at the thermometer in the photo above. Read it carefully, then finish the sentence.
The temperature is 5 °C
